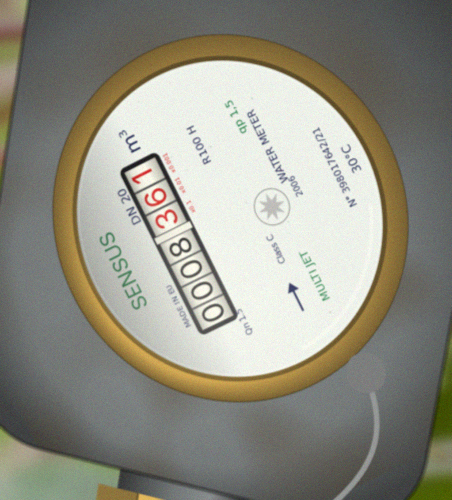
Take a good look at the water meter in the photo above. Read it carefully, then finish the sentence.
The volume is 8.361 m³
